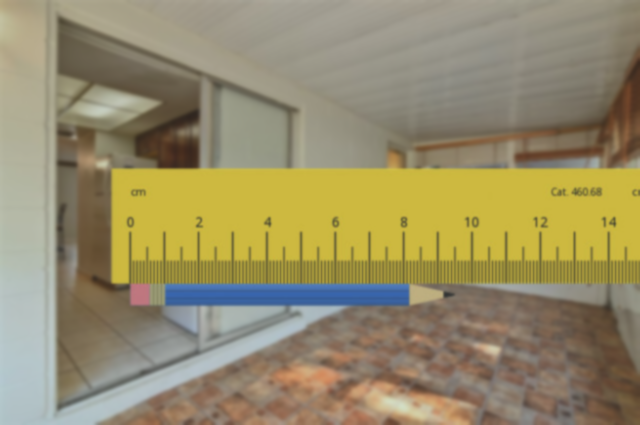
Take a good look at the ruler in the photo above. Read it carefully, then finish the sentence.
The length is 9.5 cm
